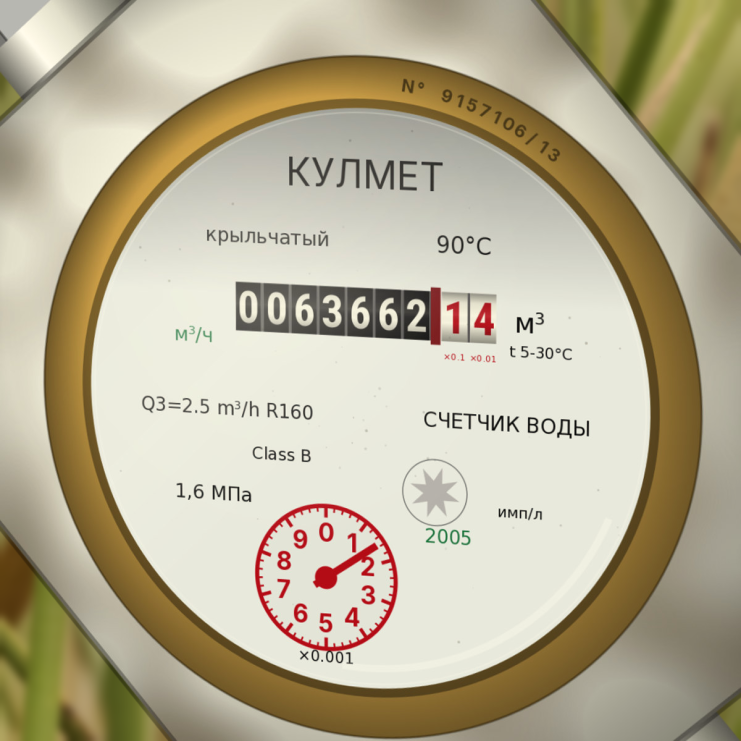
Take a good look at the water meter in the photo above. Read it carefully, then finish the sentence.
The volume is 63662.141 m³
